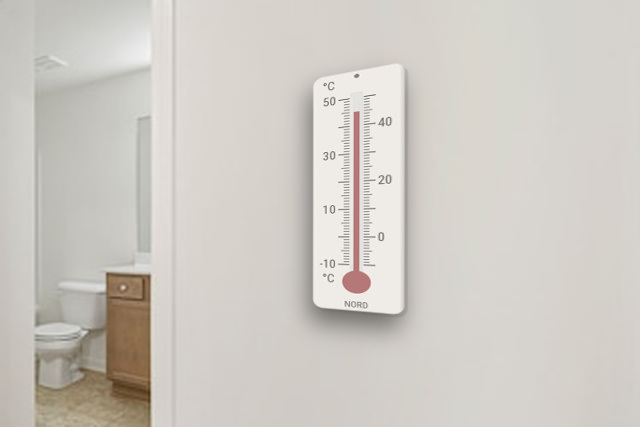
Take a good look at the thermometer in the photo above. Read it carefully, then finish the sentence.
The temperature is 45 °C
